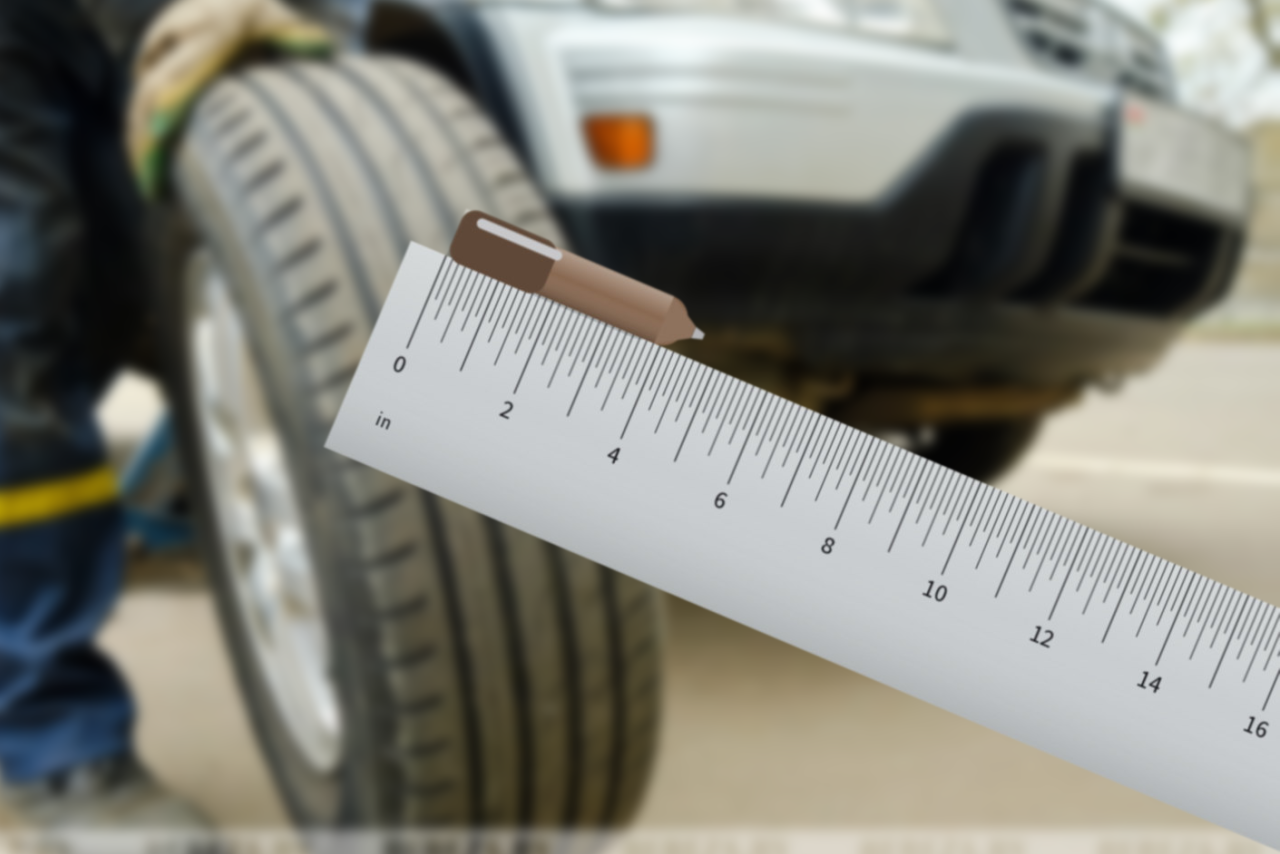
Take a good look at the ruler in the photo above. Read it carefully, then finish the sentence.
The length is 4.625 in
